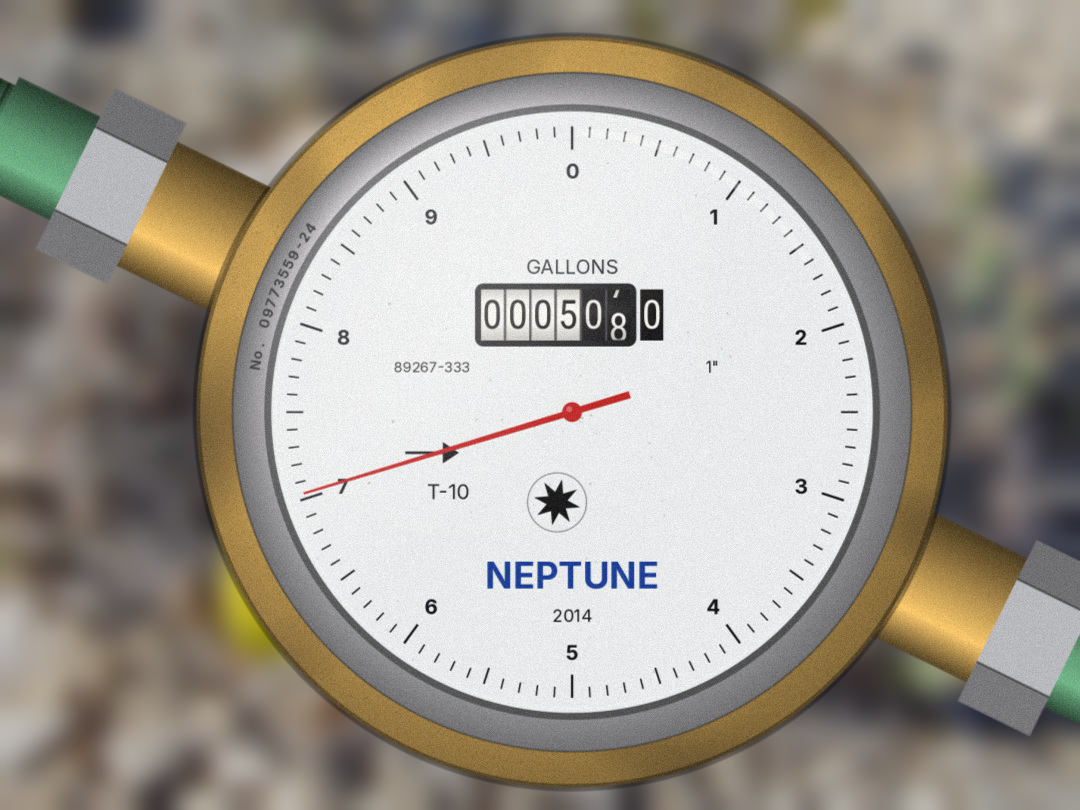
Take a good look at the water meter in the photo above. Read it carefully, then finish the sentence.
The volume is 5077.0 gal
